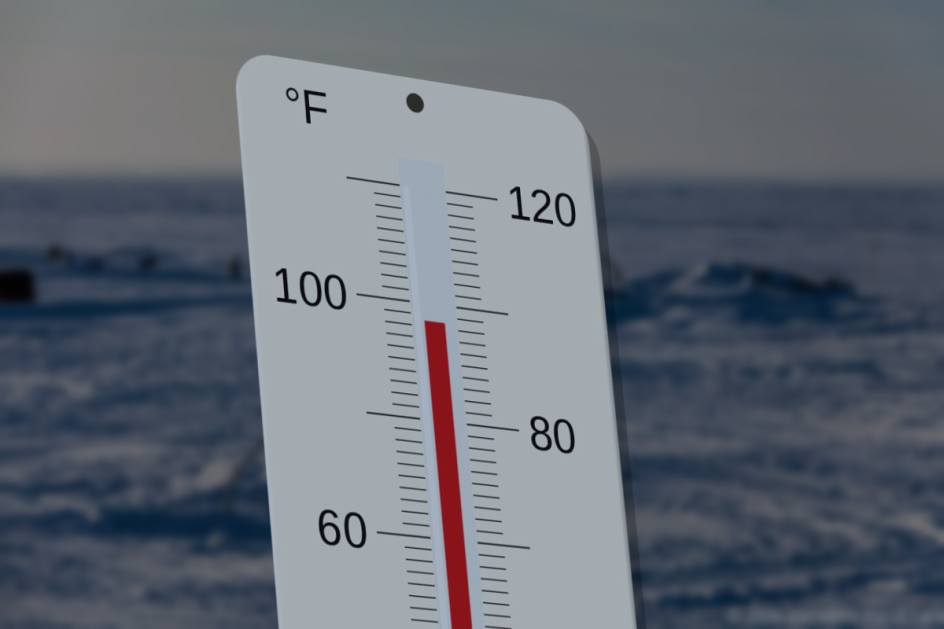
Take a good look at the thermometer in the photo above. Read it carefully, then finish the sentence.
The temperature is 97 °F
